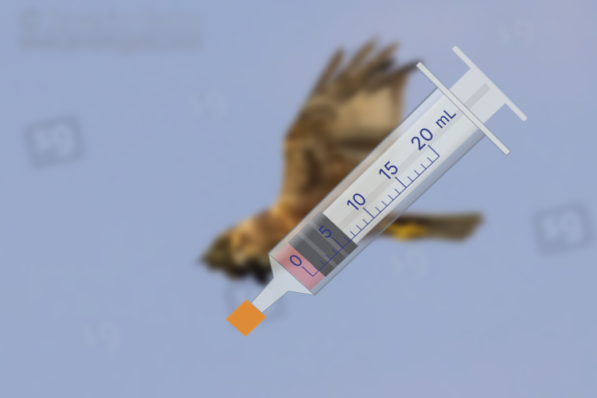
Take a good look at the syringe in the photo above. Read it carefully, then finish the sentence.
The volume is 1 mL
